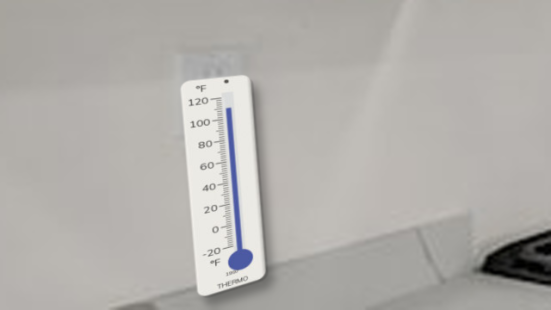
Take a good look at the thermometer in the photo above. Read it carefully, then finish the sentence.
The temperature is 110 °F
